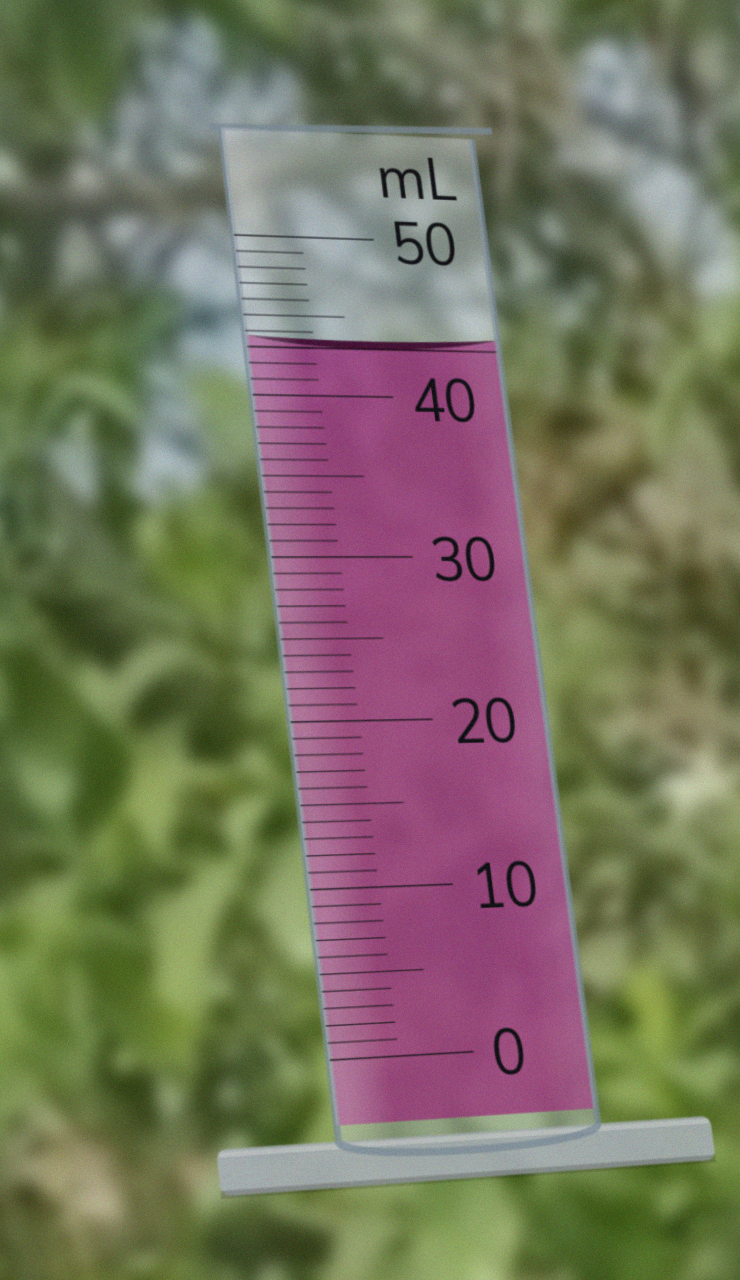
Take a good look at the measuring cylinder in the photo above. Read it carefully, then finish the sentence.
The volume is 43 mL
